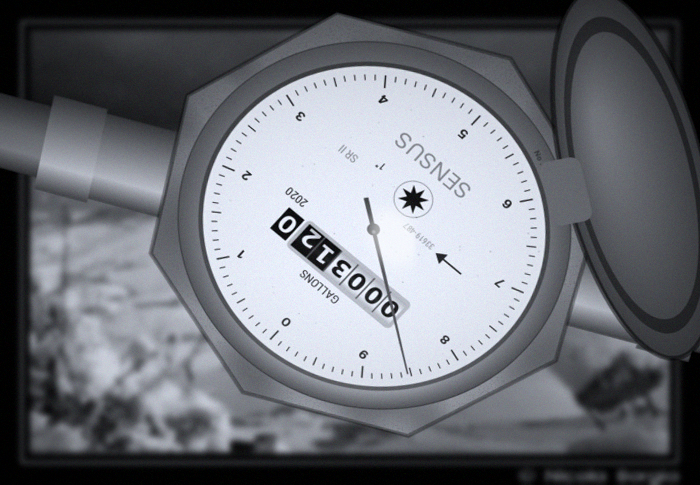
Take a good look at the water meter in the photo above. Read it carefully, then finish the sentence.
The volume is 3118.5 gal
